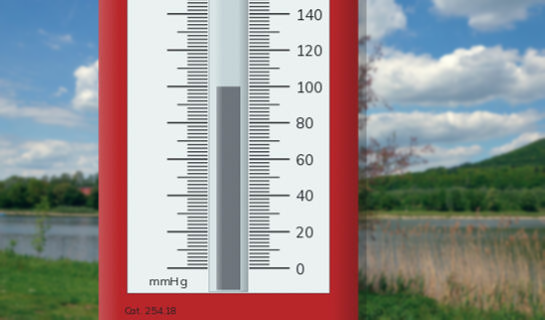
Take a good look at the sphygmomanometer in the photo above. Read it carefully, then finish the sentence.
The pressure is 100 mmHg
